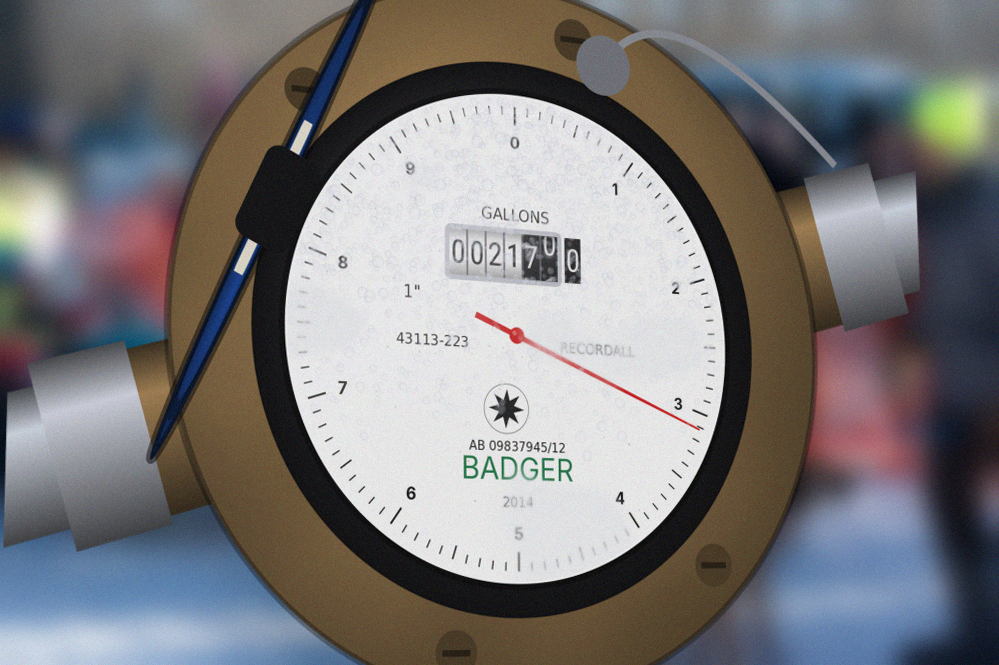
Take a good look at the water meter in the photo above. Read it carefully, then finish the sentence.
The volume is 21703.1 gal
